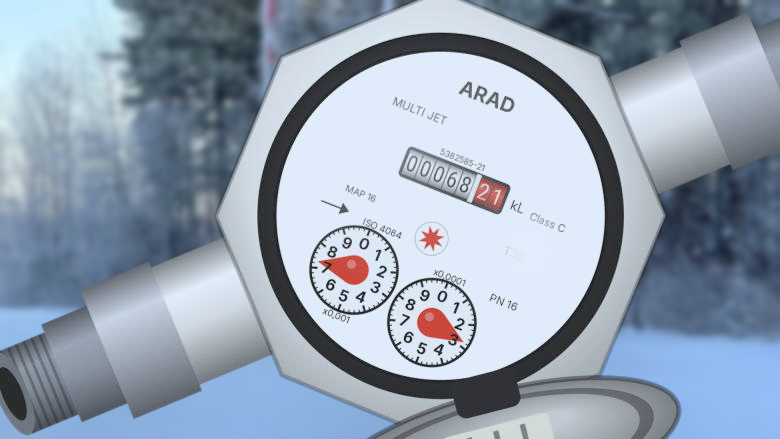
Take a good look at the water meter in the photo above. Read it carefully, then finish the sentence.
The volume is 68.2172 kL
